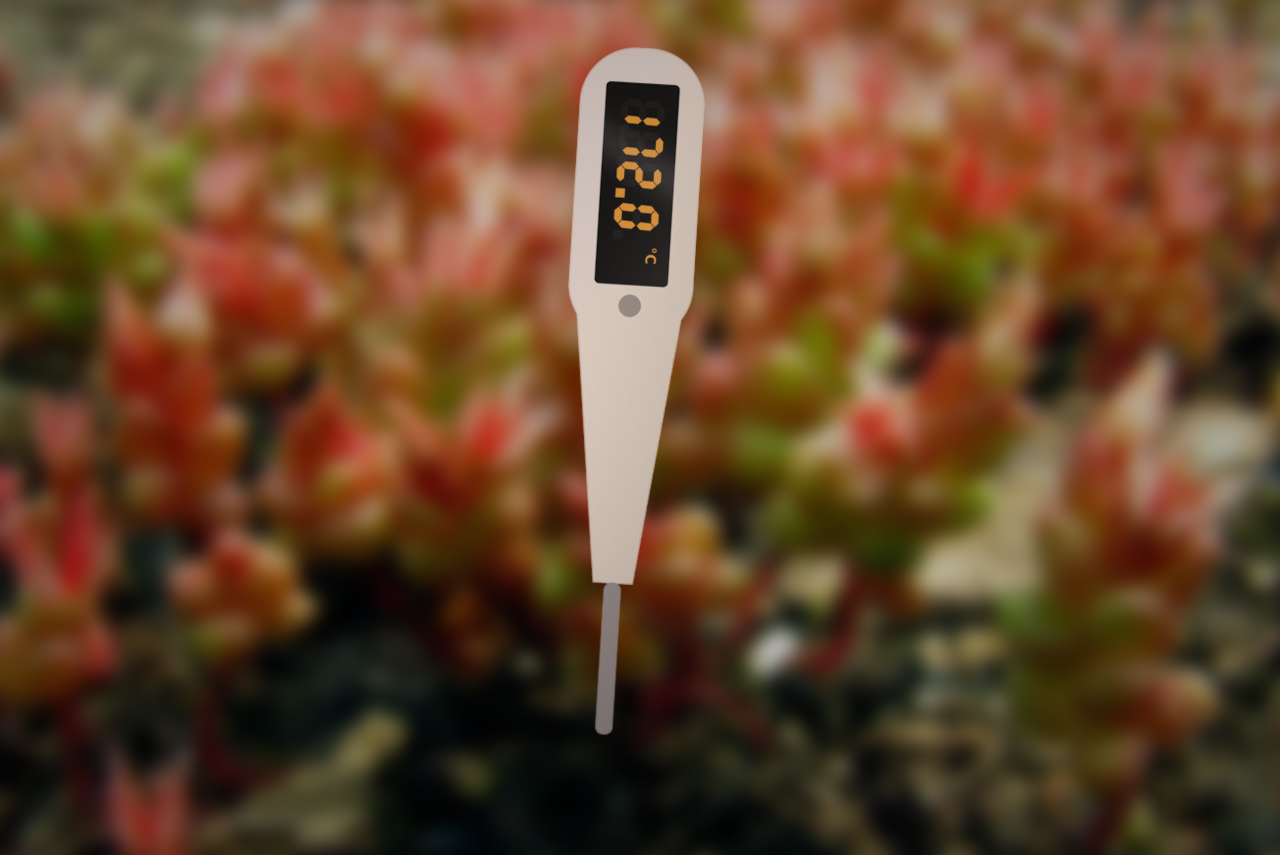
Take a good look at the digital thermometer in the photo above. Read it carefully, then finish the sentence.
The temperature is 172.0 °C
